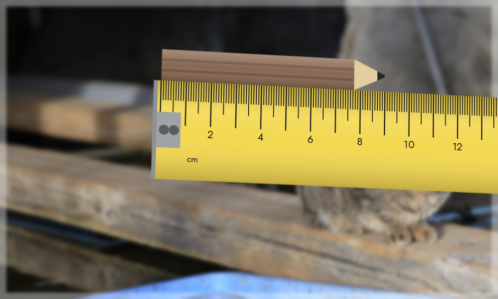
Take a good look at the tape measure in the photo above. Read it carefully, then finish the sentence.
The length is 9 cm
